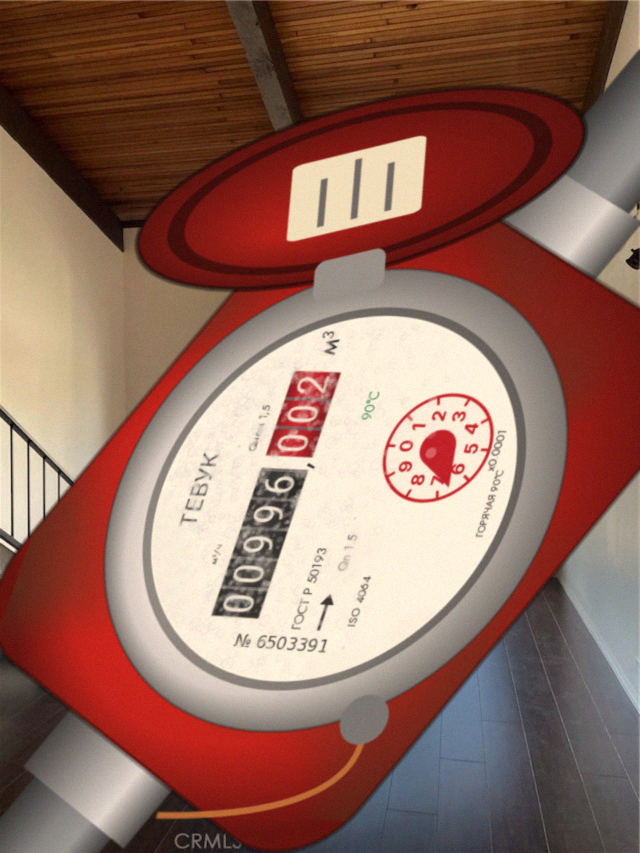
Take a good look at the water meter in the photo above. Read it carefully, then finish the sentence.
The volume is 996.0026 m³
